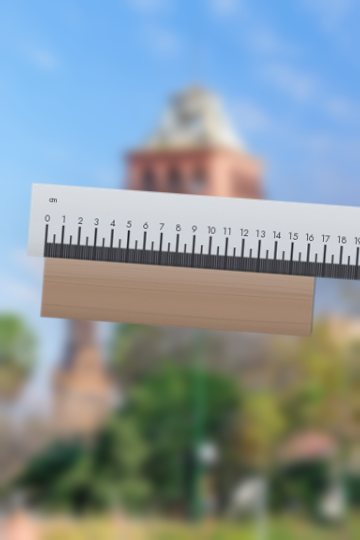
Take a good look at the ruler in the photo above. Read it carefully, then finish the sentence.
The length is 16.5 cm
